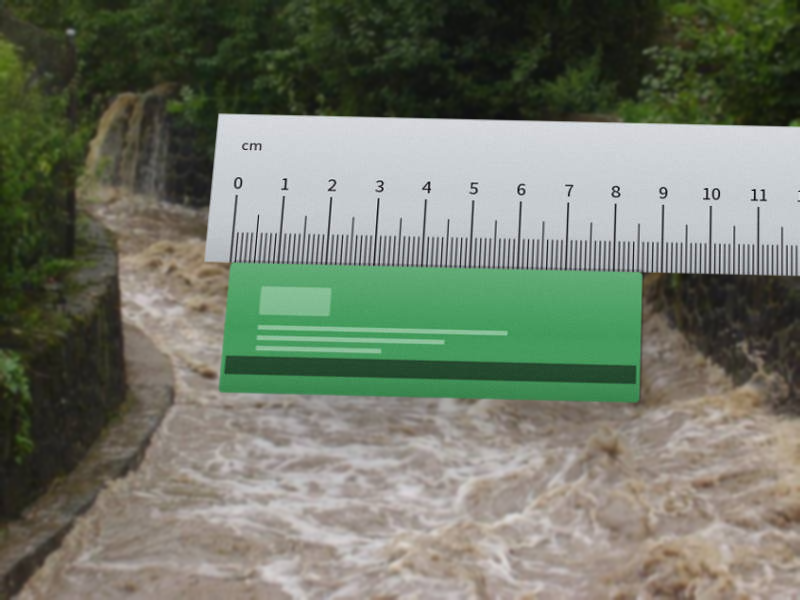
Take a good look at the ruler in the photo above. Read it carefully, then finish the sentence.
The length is 8.6 cm
